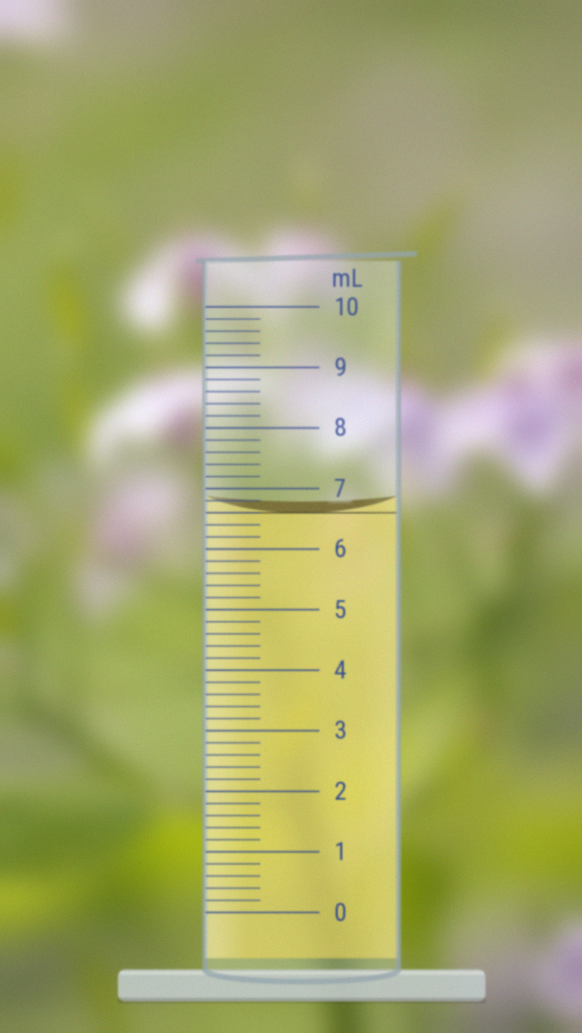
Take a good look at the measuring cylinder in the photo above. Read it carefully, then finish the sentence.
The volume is 6.6 mL
